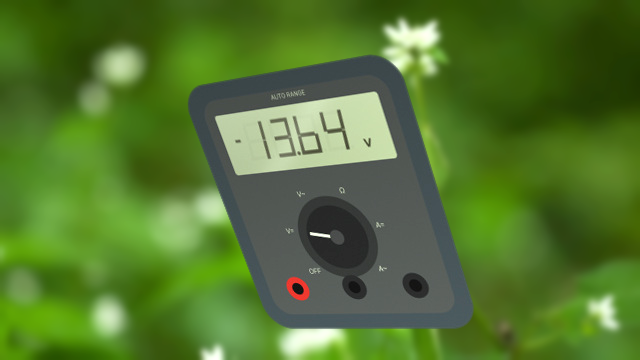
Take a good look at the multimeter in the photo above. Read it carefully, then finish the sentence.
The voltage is -13.64 V
